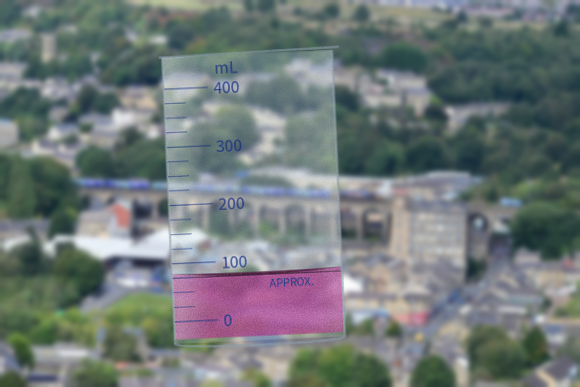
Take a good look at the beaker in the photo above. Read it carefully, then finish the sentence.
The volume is 75 mL
